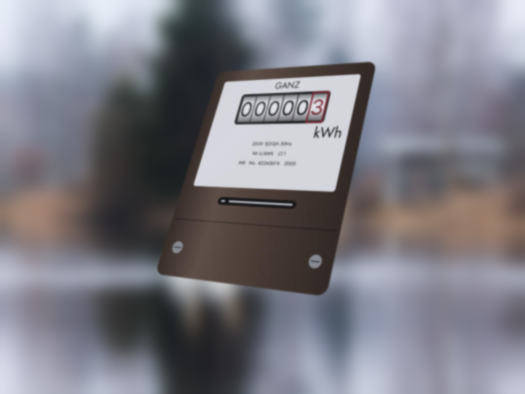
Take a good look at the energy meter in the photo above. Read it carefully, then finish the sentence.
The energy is 0.3 kWh
